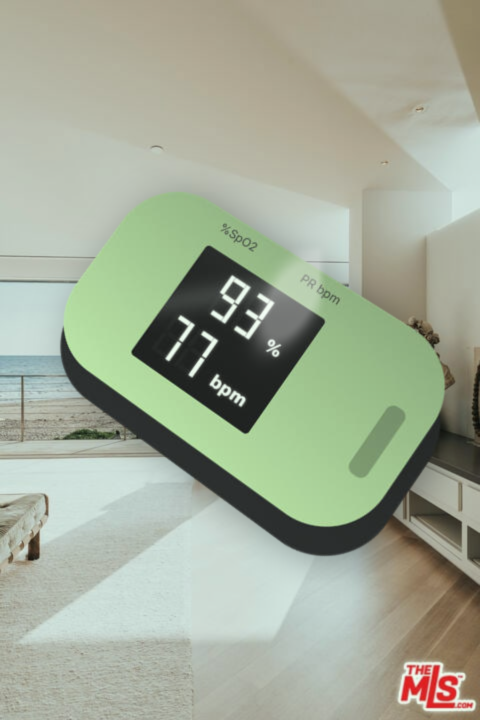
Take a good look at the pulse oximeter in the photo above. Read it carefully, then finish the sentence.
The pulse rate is 77 bpm
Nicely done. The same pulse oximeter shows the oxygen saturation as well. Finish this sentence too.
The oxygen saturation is 93 %
